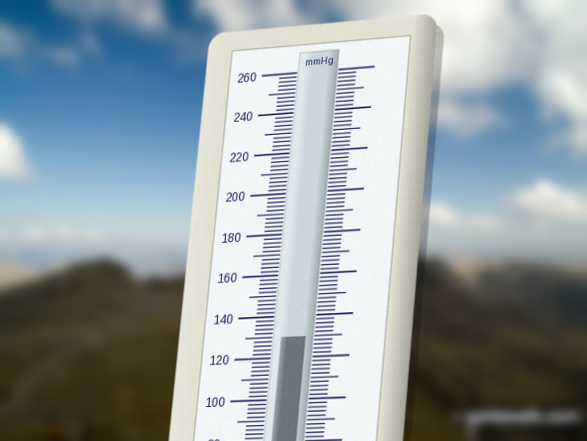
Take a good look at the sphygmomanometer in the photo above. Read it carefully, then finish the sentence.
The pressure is 130 mmHg
